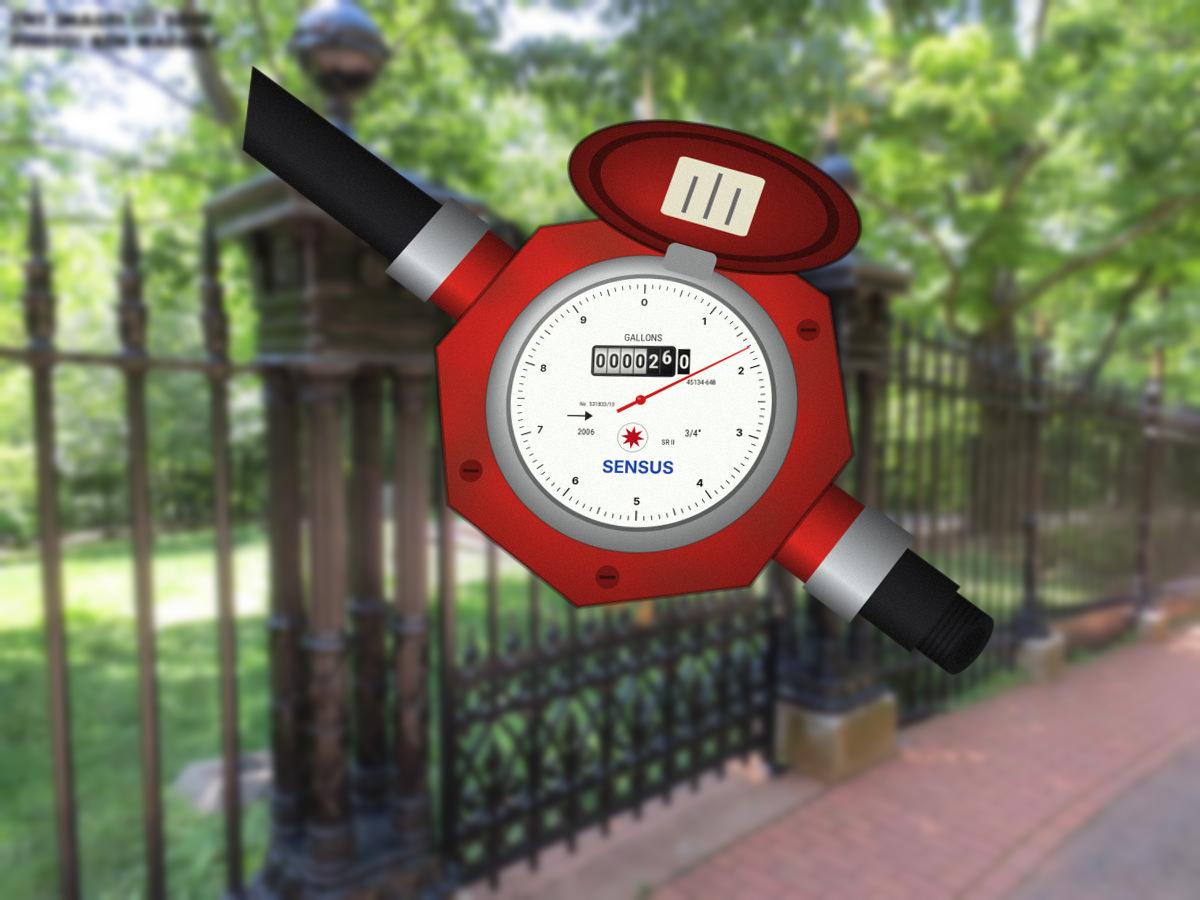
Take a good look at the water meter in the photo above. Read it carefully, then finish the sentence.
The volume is 261.7 gal
